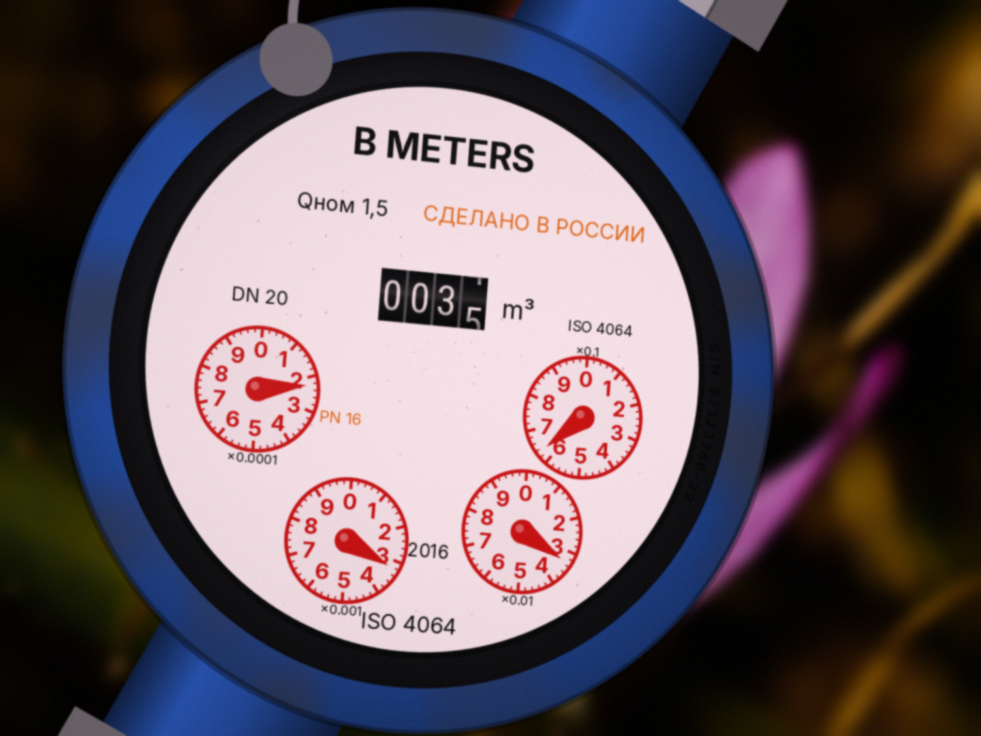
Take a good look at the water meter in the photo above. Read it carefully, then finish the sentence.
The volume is 34.6332 m³
